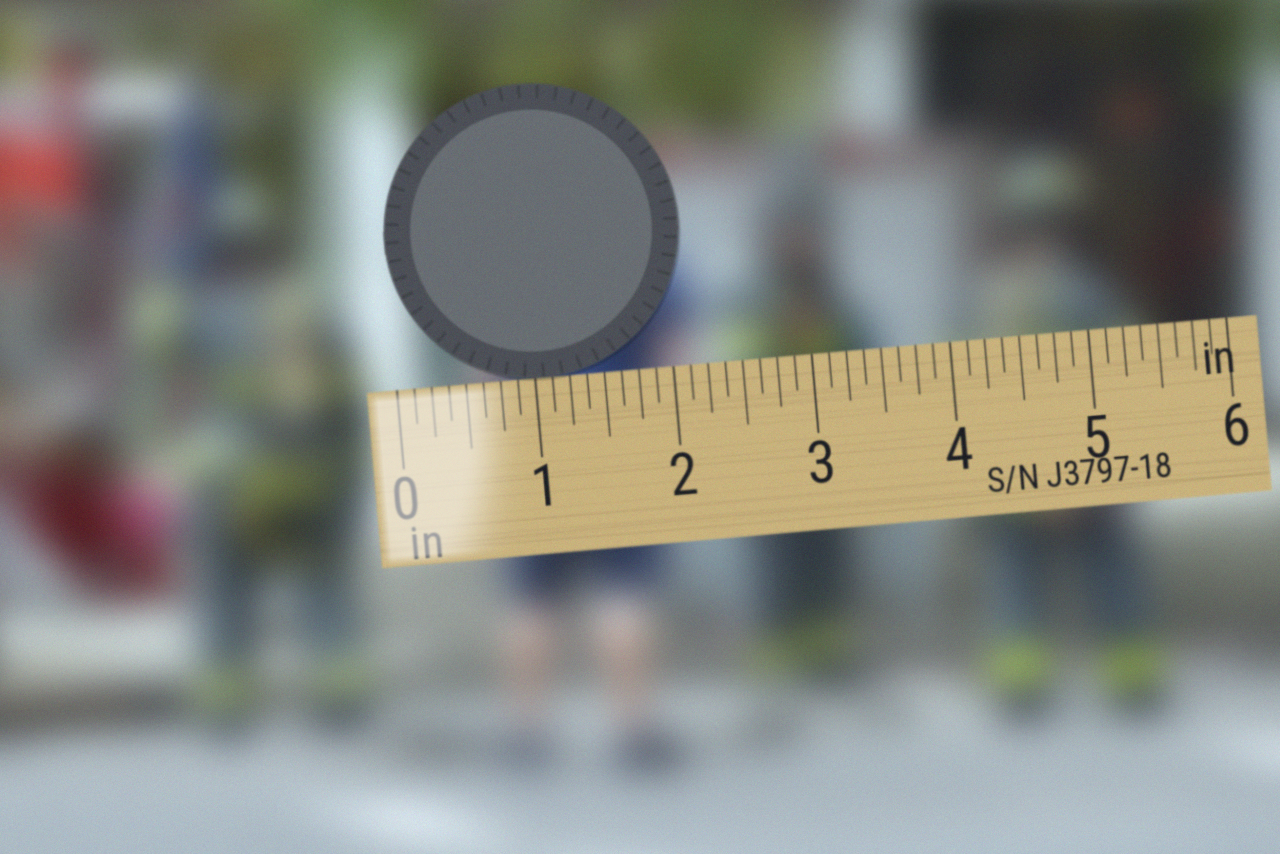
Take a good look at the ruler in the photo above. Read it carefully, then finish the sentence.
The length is 2.125 in
